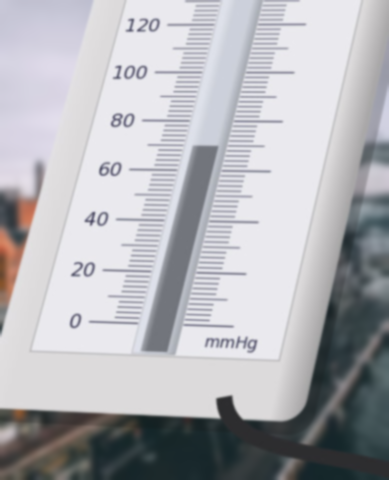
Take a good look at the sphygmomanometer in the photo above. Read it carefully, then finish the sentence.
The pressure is 70 mmHg
